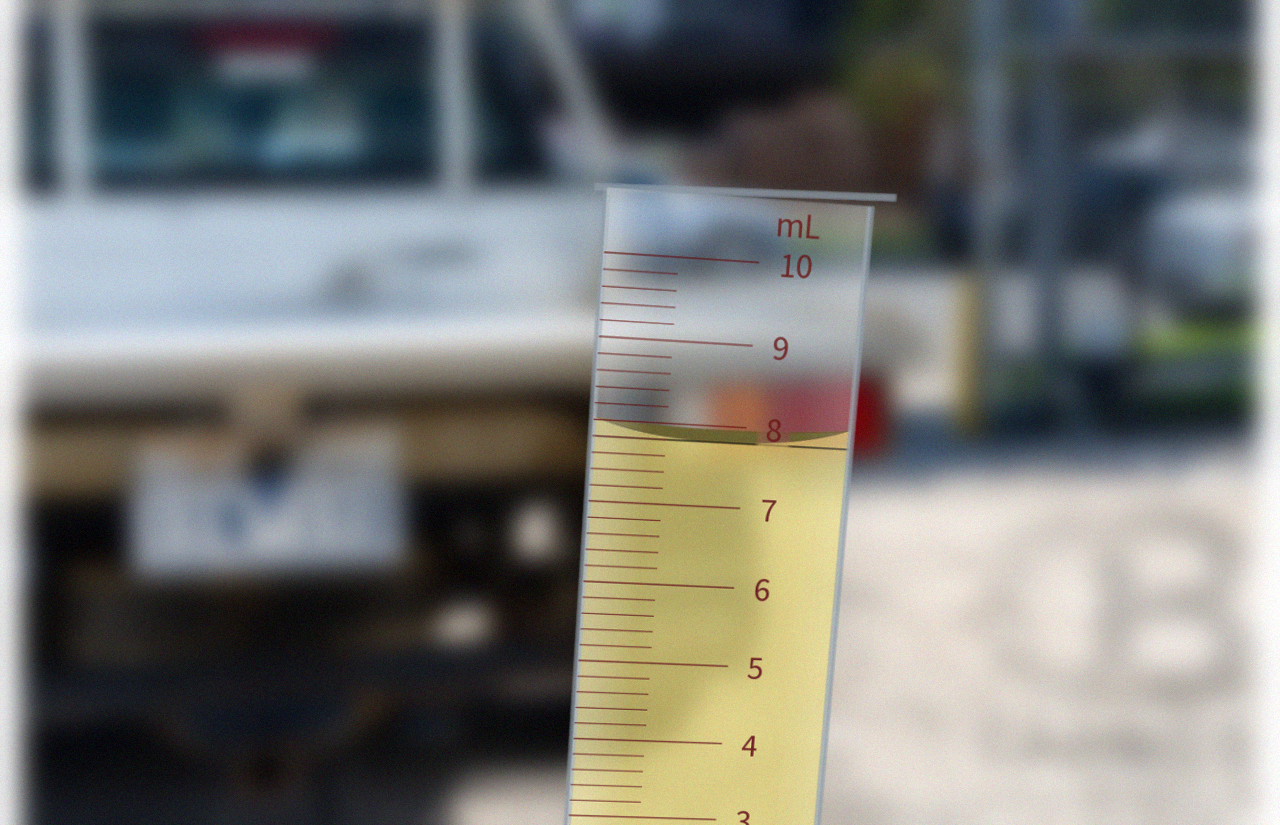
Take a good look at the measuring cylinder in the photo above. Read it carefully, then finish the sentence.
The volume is 7.8 mL
